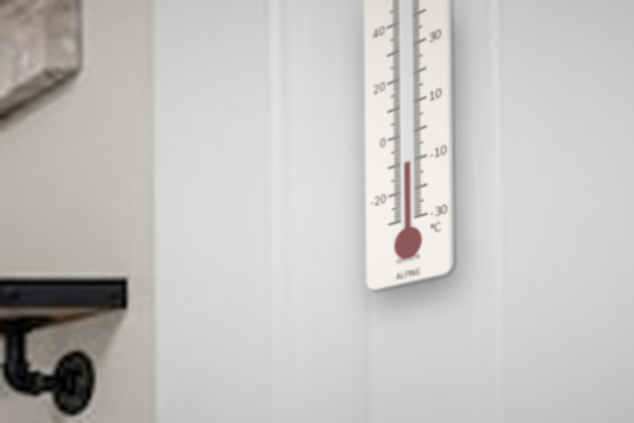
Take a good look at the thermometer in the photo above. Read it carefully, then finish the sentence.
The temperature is -10 °C
